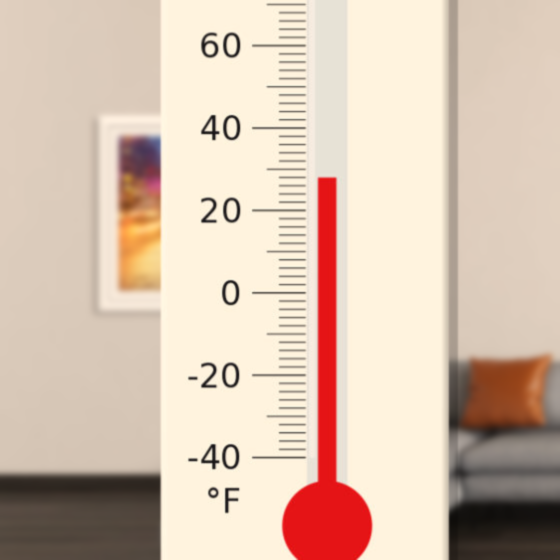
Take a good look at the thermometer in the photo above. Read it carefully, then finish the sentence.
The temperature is 28 °F
